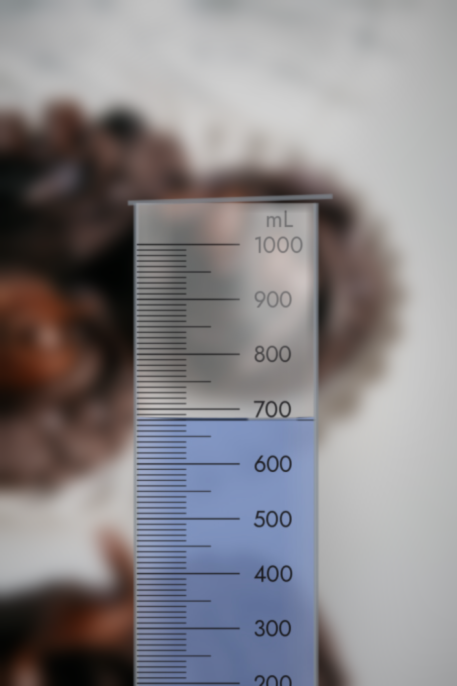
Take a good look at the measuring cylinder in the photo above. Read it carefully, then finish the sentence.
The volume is 680 mL
